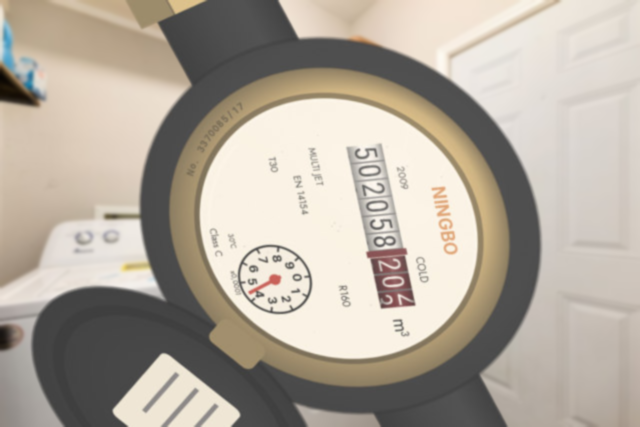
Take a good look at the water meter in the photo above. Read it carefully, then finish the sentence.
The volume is 502058.2024 m³
